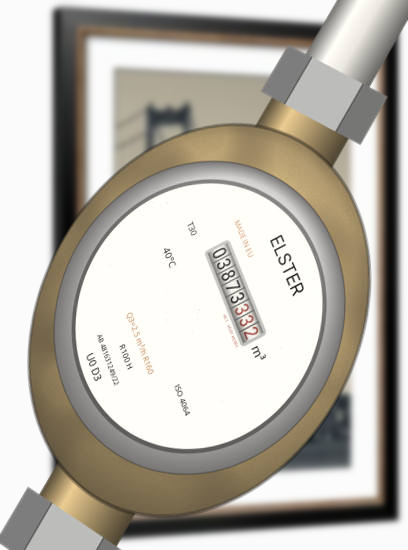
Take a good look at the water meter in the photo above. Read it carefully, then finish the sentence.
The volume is 3873.332 m³
